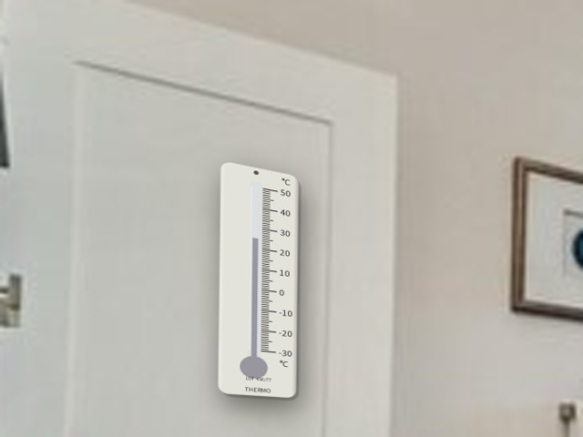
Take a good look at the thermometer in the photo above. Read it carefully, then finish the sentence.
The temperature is 25 °C
